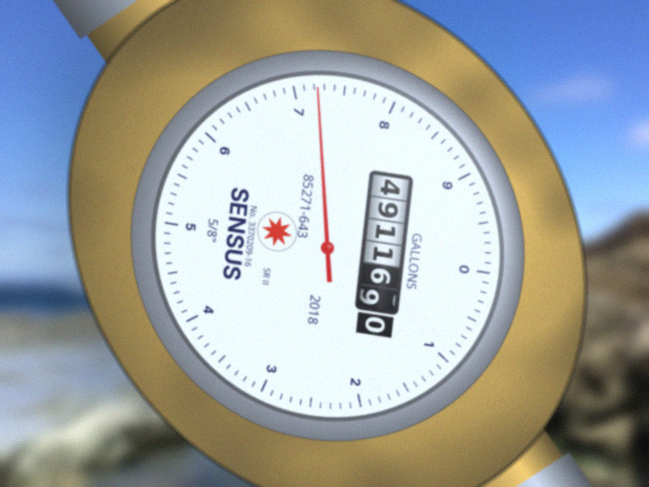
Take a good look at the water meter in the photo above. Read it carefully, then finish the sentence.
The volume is 4911687.2 gal
